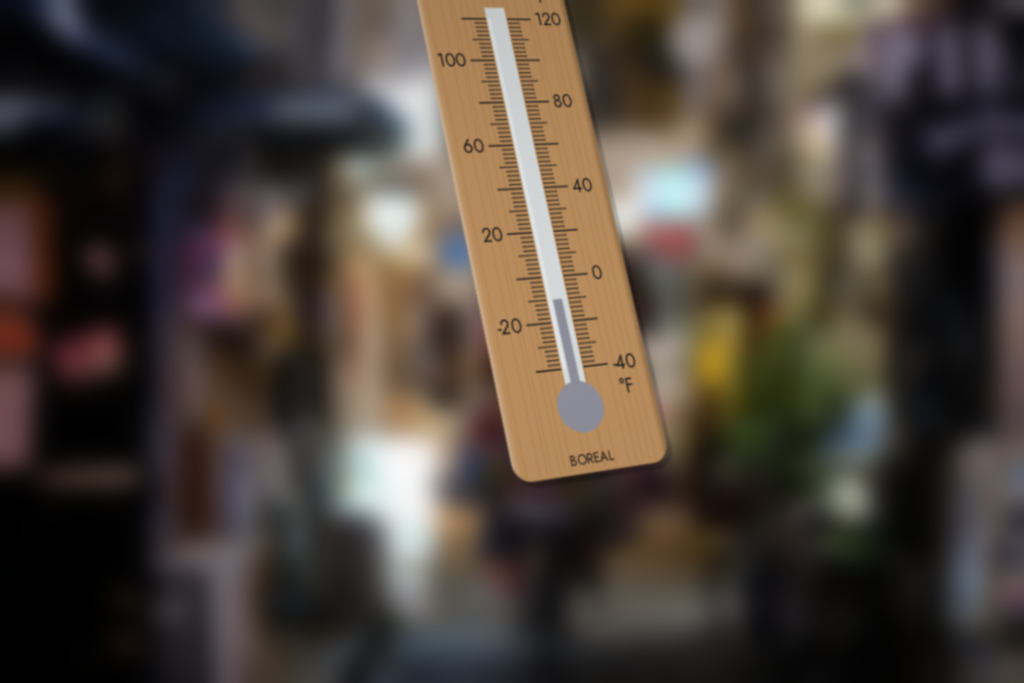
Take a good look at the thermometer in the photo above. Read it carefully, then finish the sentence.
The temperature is -10 °F
